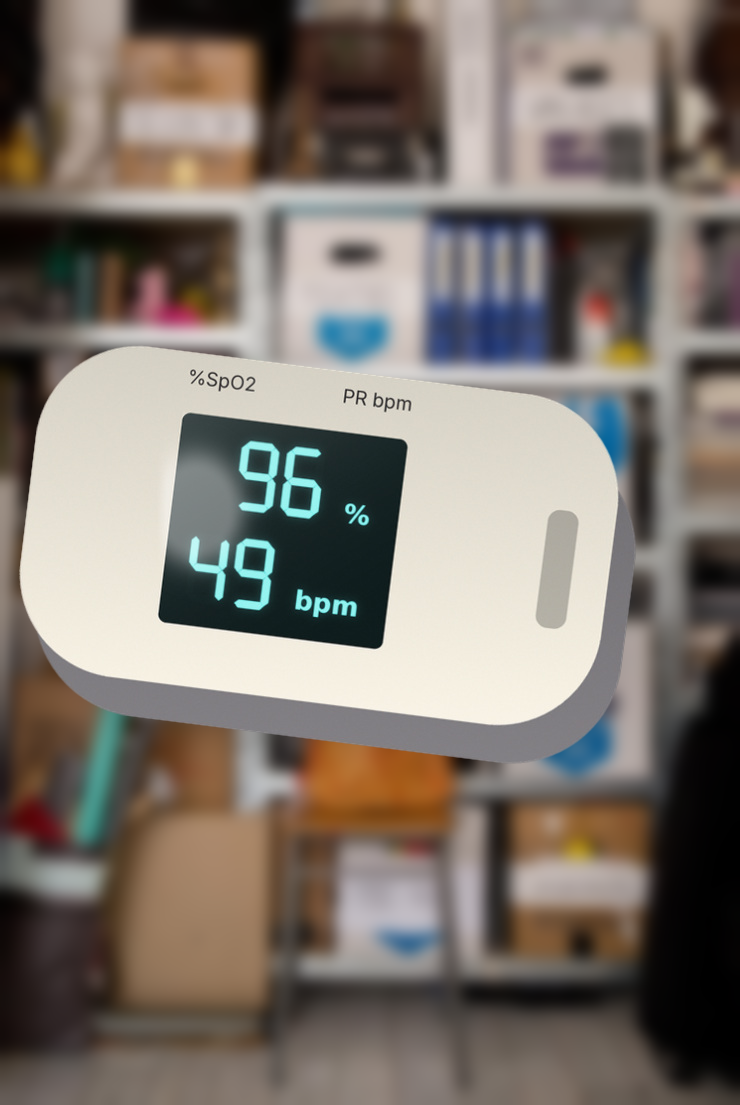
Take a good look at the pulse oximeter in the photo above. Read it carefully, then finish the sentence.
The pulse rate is 49 bpm
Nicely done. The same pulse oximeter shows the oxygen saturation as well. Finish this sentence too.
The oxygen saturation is 96 %
